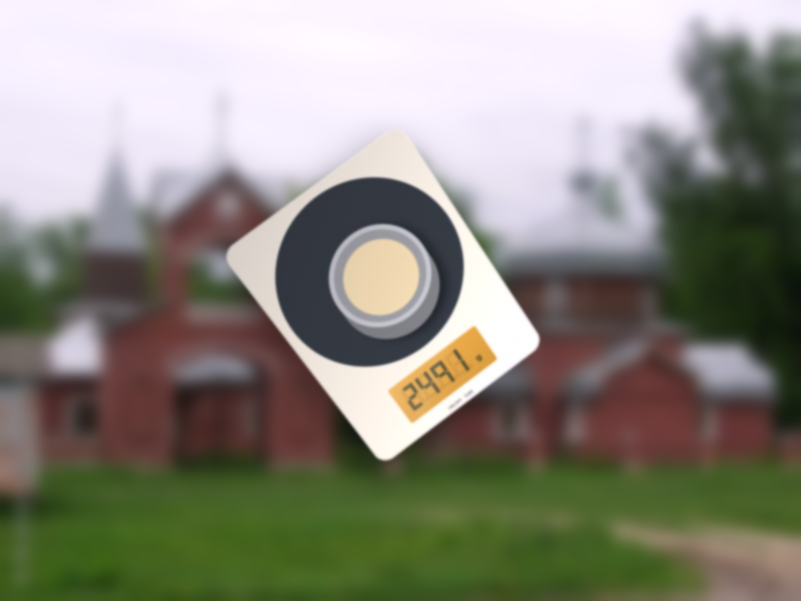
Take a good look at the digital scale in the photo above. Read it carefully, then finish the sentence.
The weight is 2491 g
